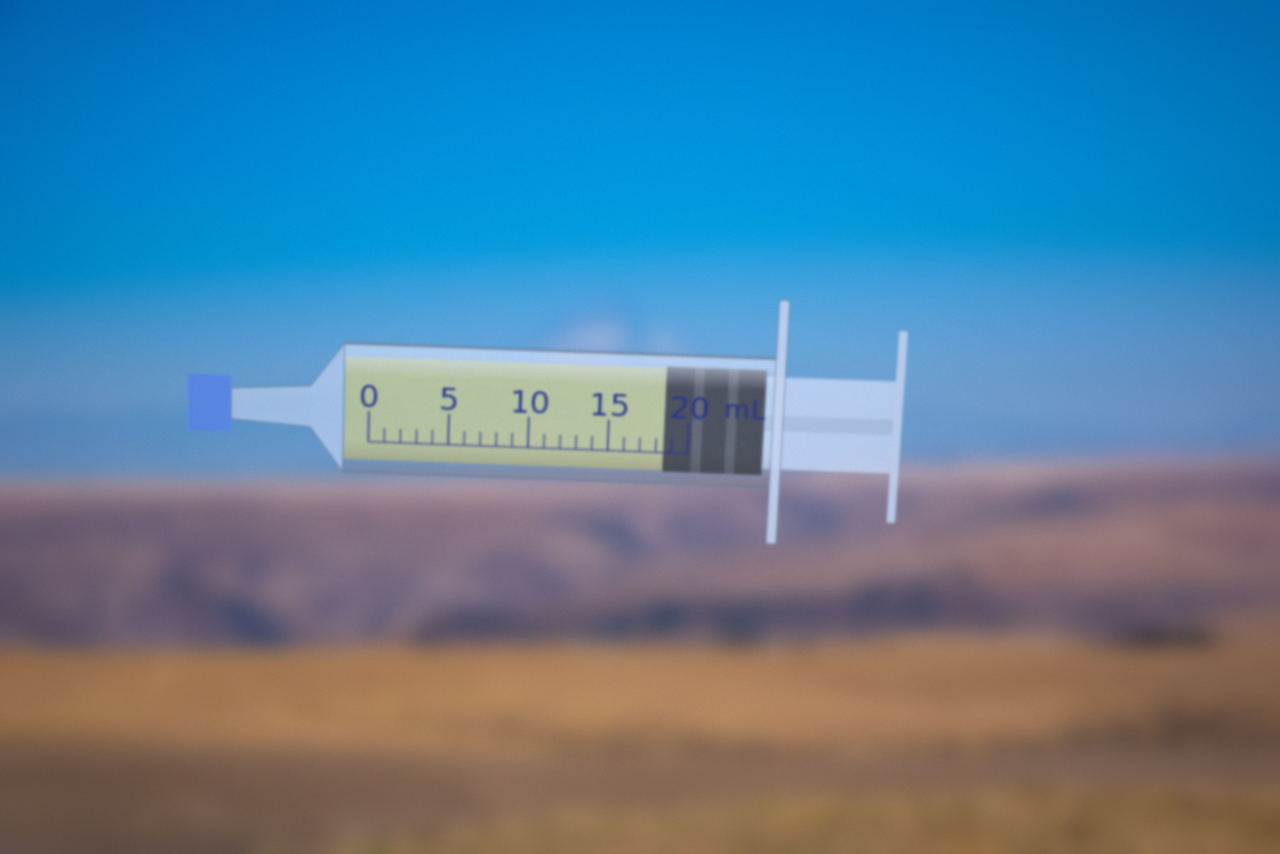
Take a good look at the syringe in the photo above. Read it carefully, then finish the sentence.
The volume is 18.5 mL
